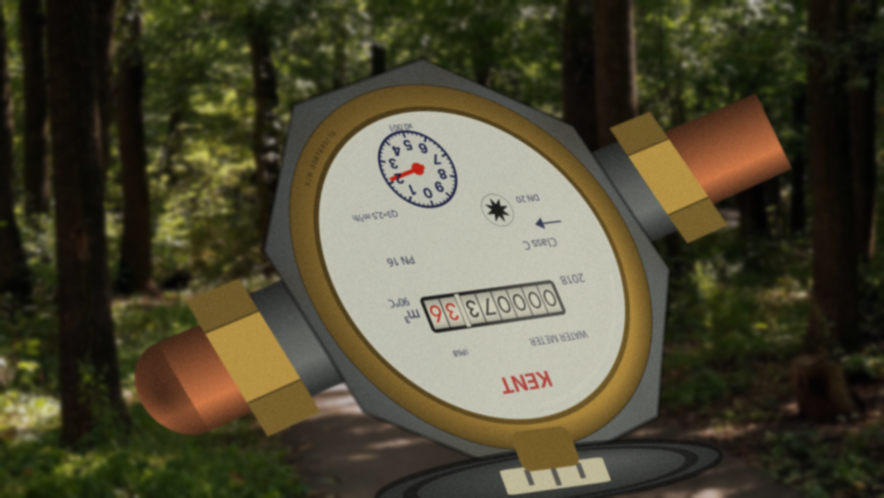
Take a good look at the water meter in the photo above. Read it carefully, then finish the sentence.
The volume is 73.362 m³
